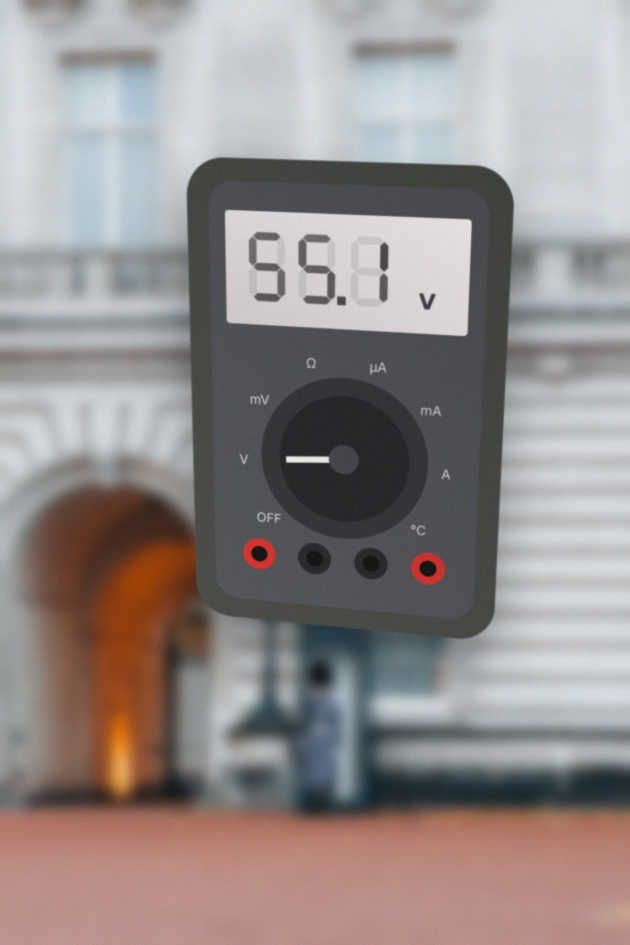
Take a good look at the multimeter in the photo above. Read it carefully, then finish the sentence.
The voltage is 55.1 V
